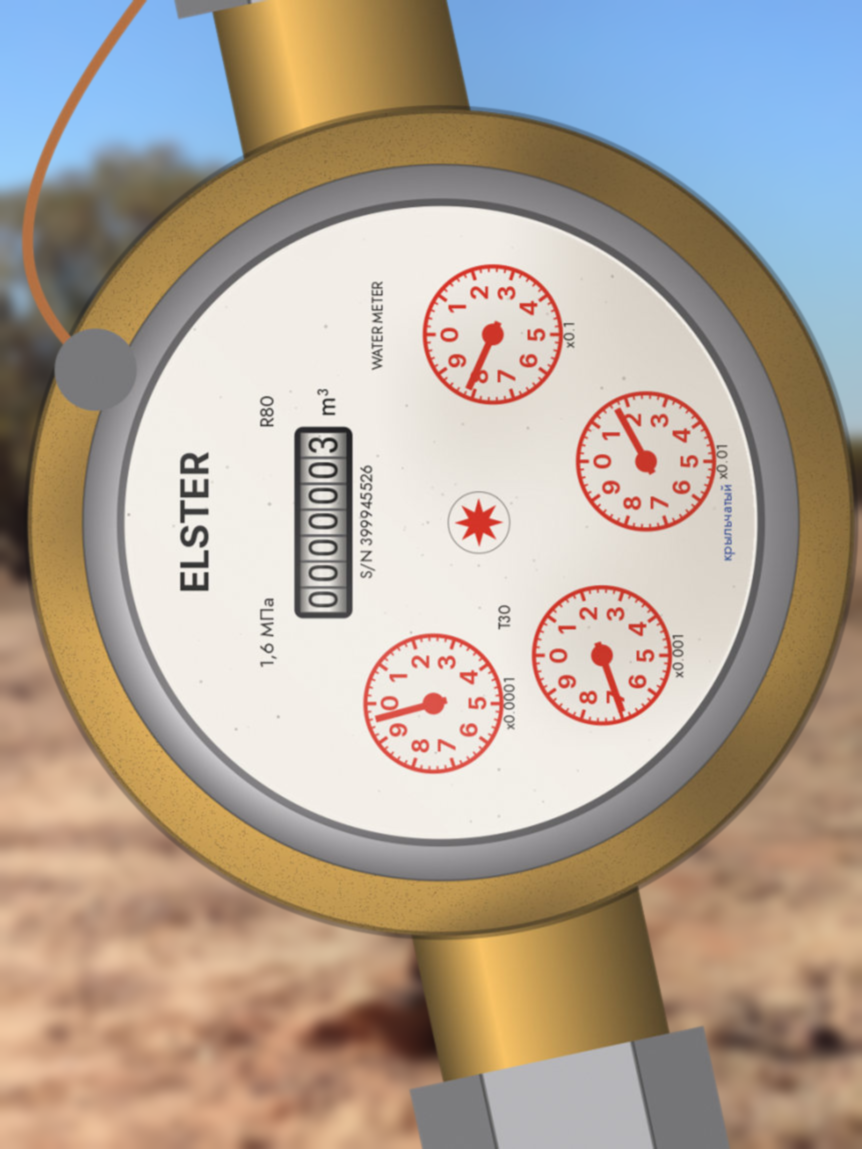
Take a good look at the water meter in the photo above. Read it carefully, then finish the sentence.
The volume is 3.8169 m³
